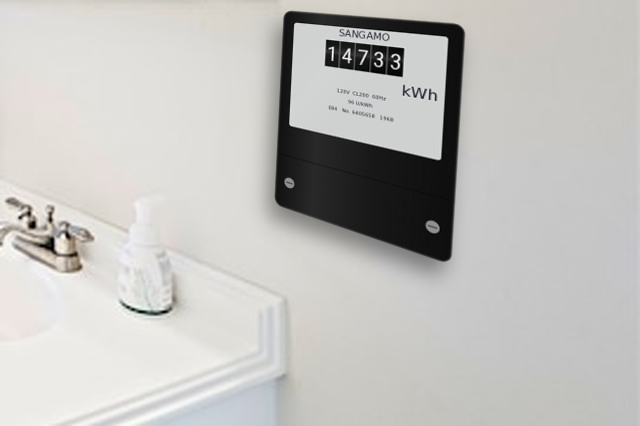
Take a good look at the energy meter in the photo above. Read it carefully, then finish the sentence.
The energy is 14733 kWh
